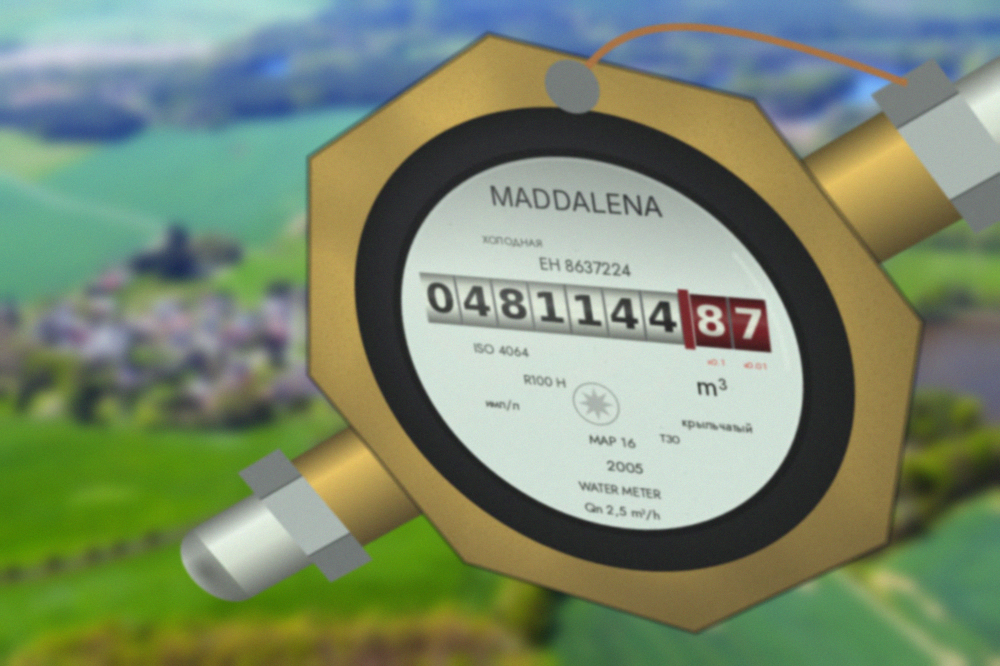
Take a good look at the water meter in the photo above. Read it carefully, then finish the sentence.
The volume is 481144.87 m³
